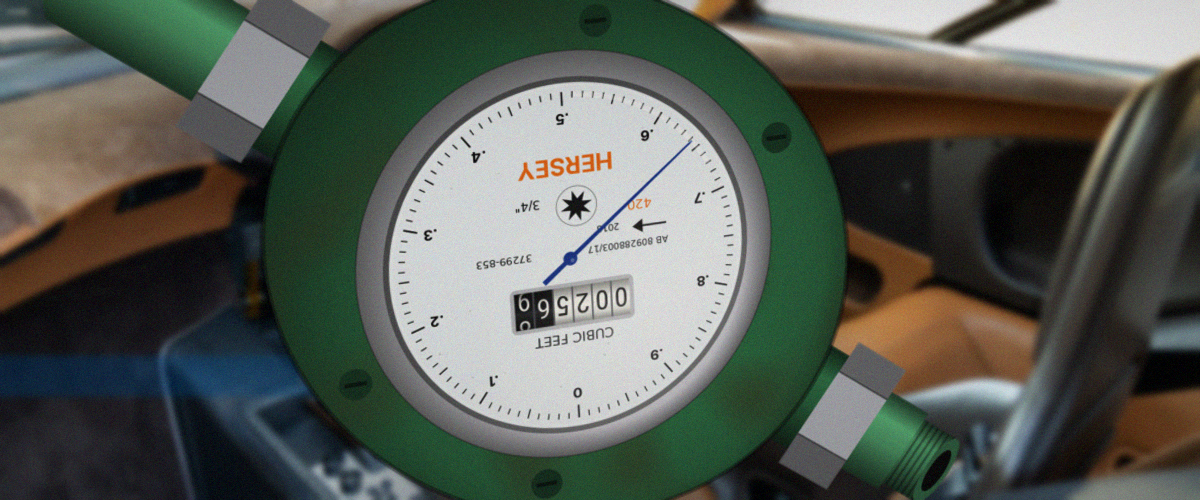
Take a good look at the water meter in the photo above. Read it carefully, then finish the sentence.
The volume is 2568.64 ft³
